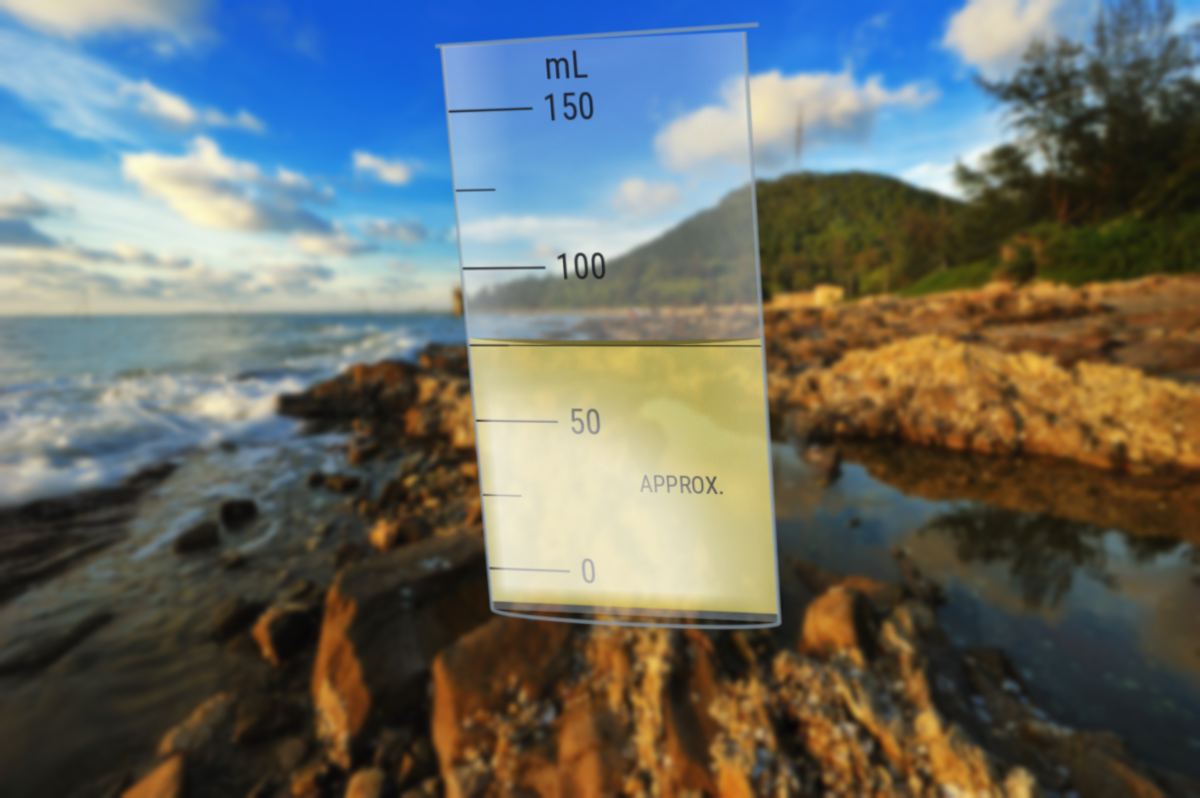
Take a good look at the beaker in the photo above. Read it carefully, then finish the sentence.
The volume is 75 mL
